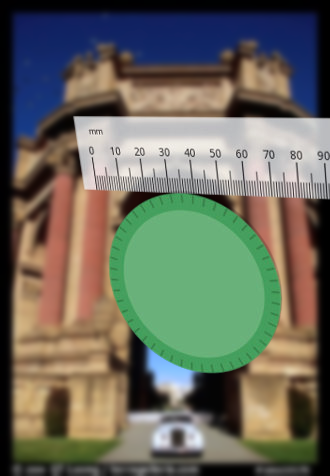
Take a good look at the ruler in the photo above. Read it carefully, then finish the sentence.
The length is 70 mm
